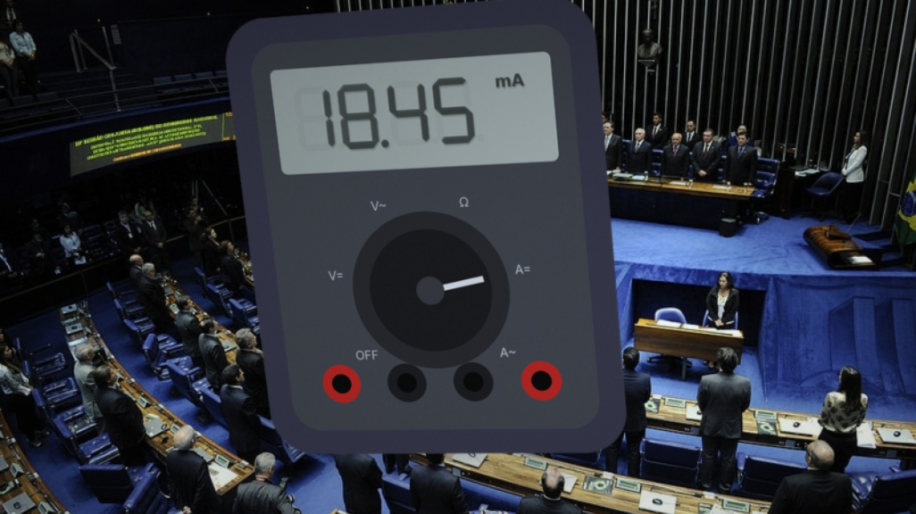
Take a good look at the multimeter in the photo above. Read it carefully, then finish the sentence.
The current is 18.45 mA
